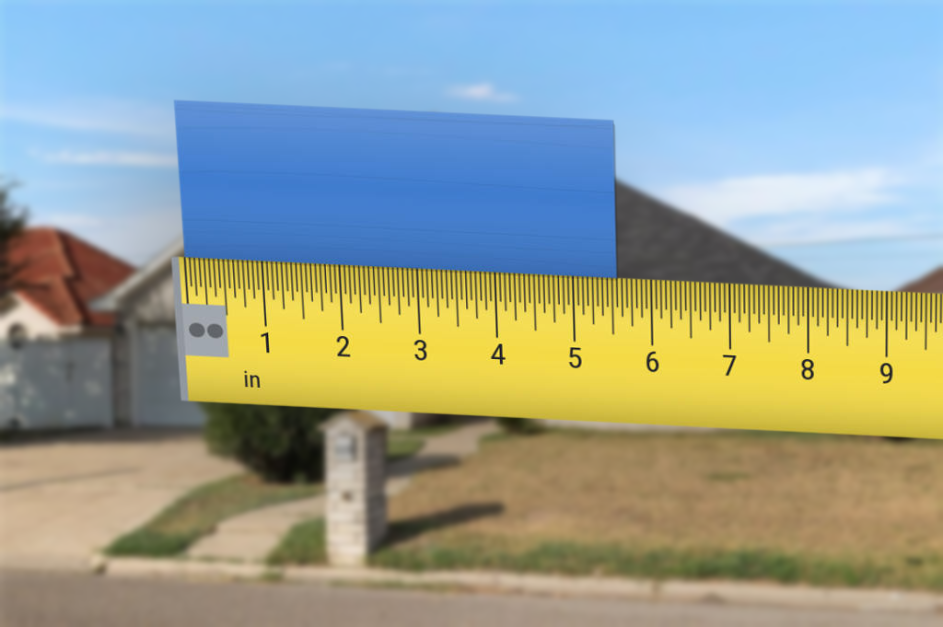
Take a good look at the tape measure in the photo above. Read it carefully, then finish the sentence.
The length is 5.5625 in
